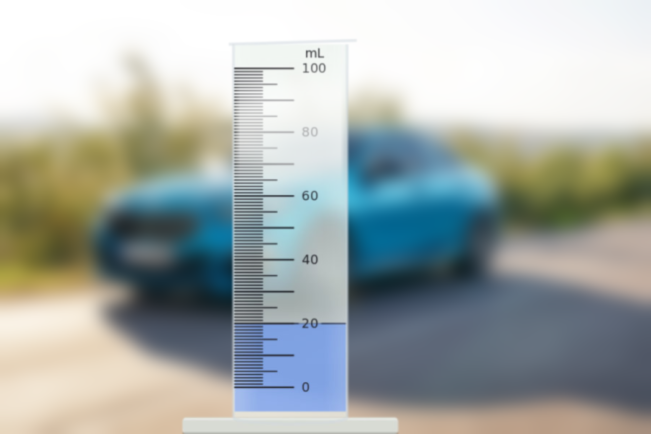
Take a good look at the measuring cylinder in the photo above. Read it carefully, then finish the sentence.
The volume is 20 mL
